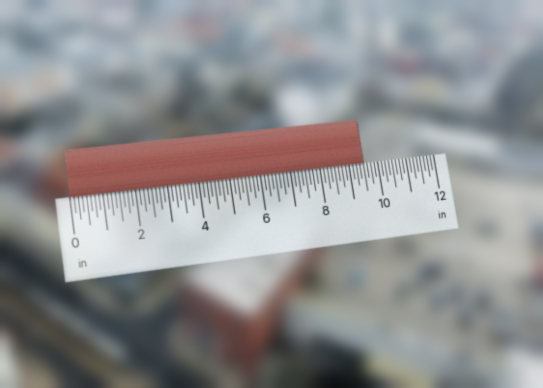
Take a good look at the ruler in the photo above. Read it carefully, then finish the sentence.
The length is 9.5 in
